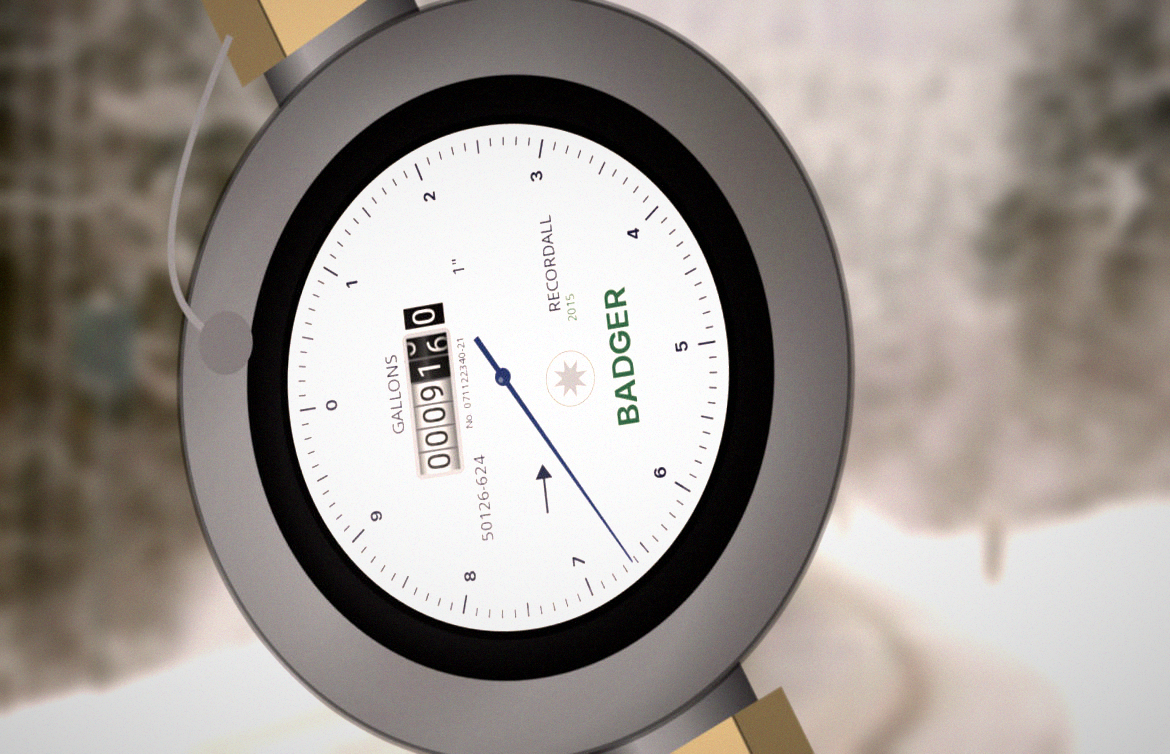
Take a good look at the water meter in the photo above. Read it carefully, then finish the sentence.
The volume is 9156.6 gal
